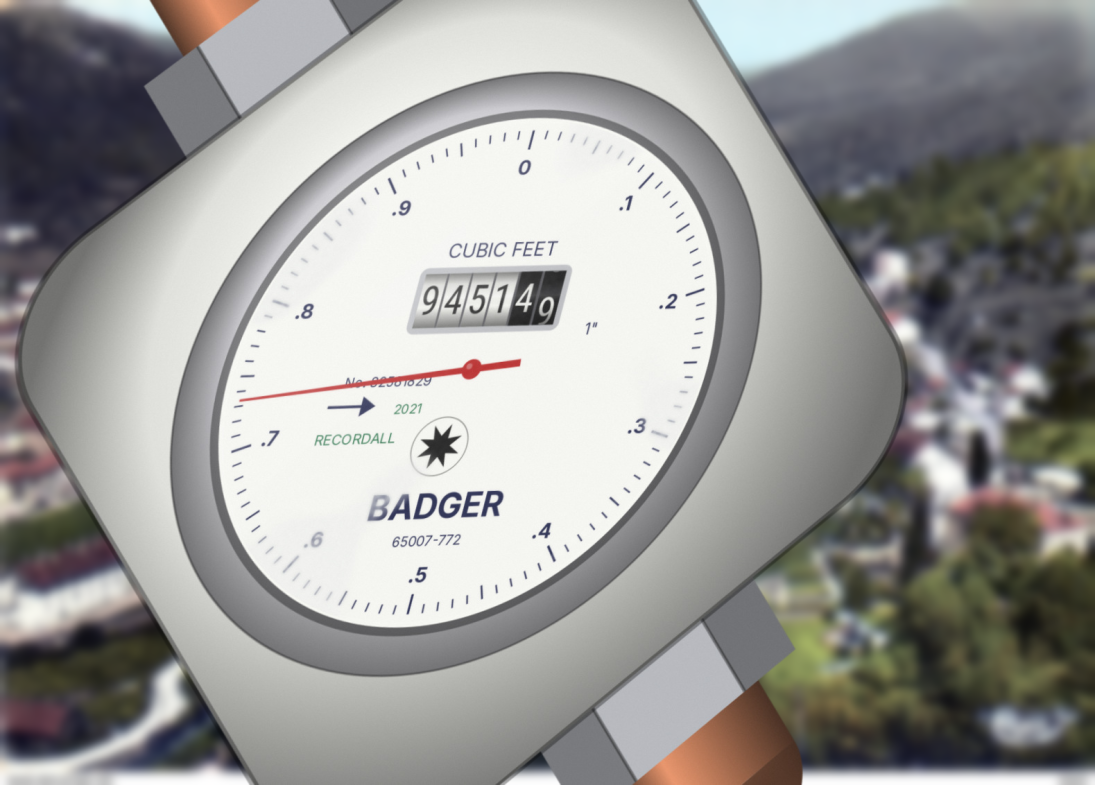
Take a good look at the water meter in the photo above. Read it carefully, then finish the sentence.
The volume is 945148.73 ft³
